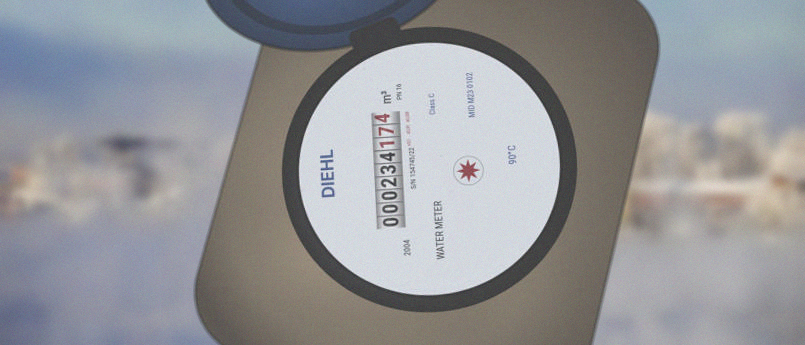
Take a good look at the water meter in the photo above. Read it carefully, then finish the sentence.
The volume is 234.174 m³
